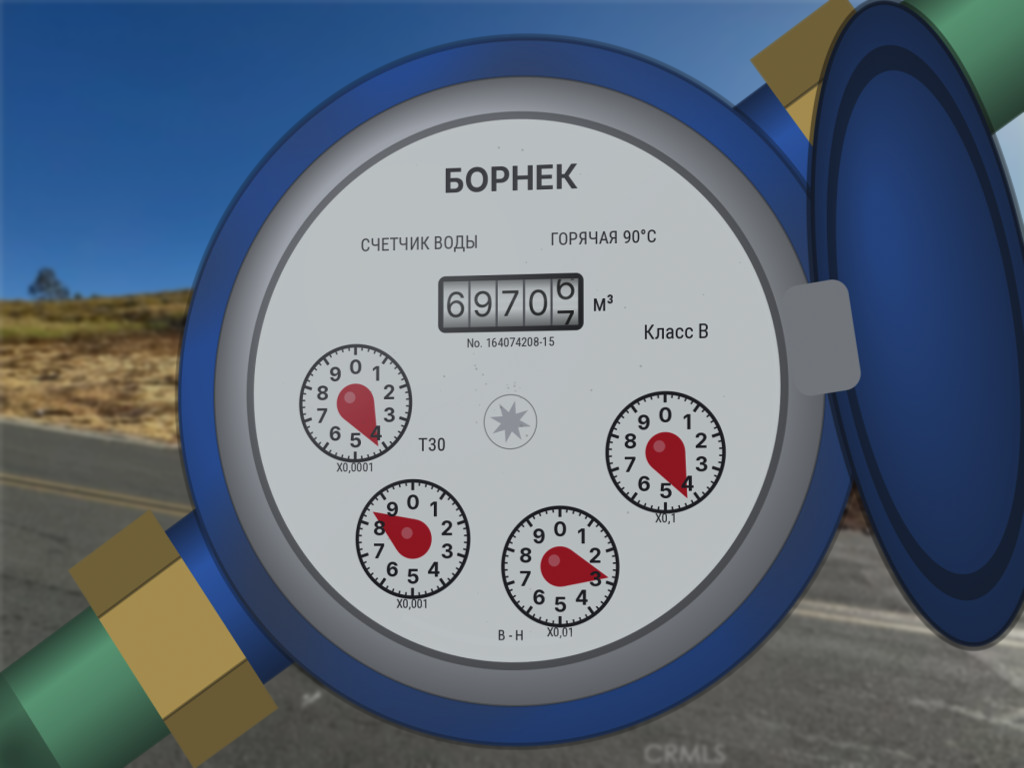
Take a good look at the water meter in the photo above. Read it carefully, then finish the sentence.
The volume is 69706.4284 m³
